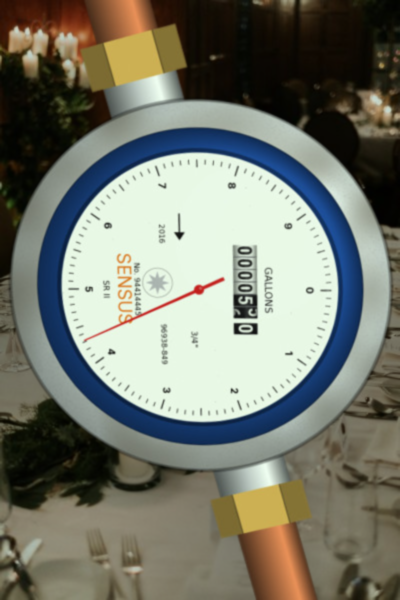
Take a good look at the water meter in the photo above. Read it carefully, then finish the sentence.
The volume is 554.3 gal
